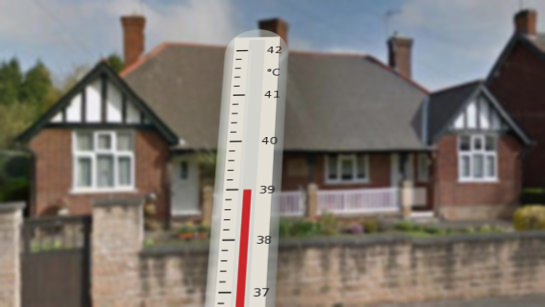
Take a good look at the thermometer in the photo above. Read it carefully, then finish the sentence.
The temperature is 39 °C
